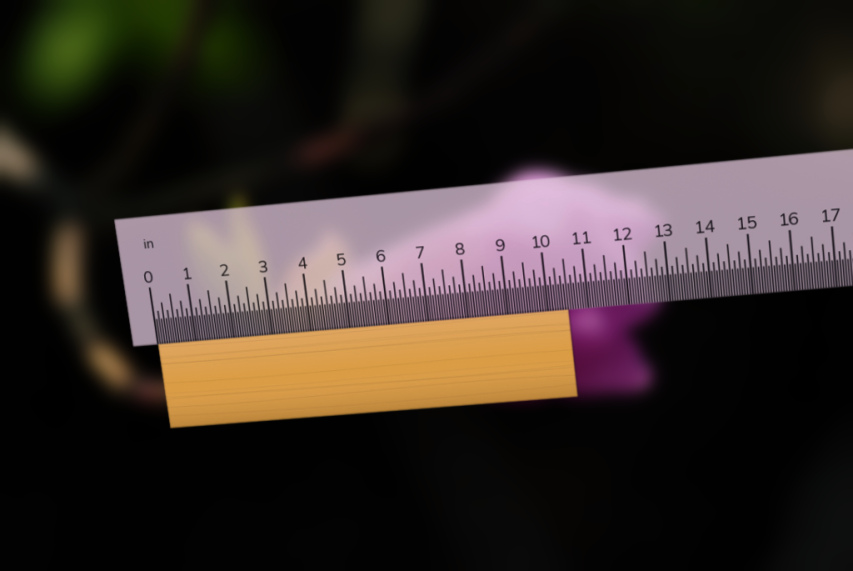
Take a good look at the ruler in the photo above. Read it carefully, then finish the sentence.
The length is 10.5 in
